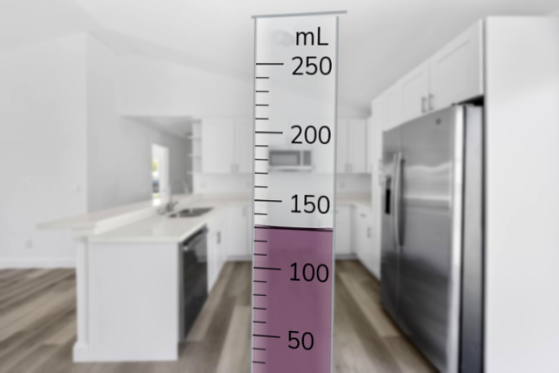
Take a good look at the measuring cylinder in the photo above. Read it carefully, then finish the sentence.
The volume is 130 mL
